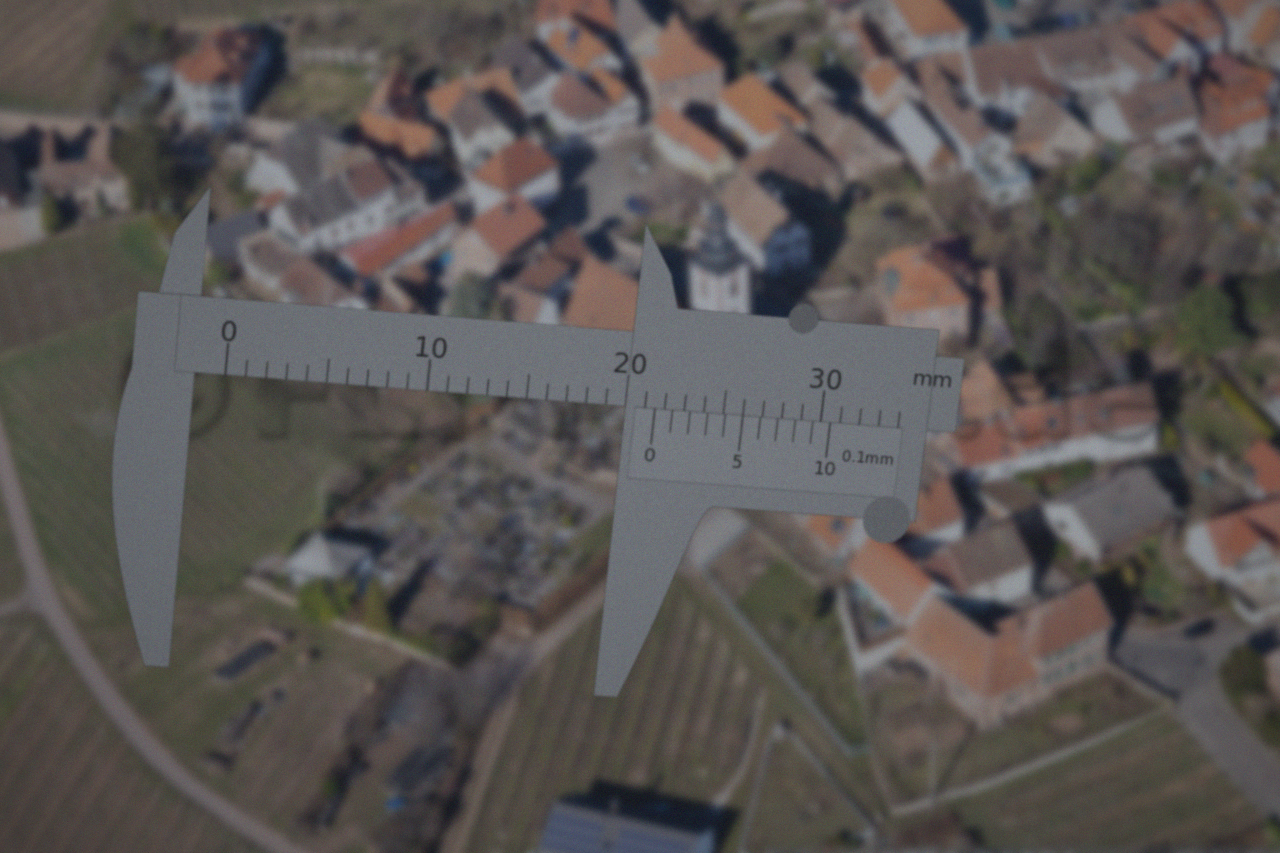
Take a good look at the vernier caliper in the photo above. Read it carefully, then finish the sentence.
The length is 21.5 mm
